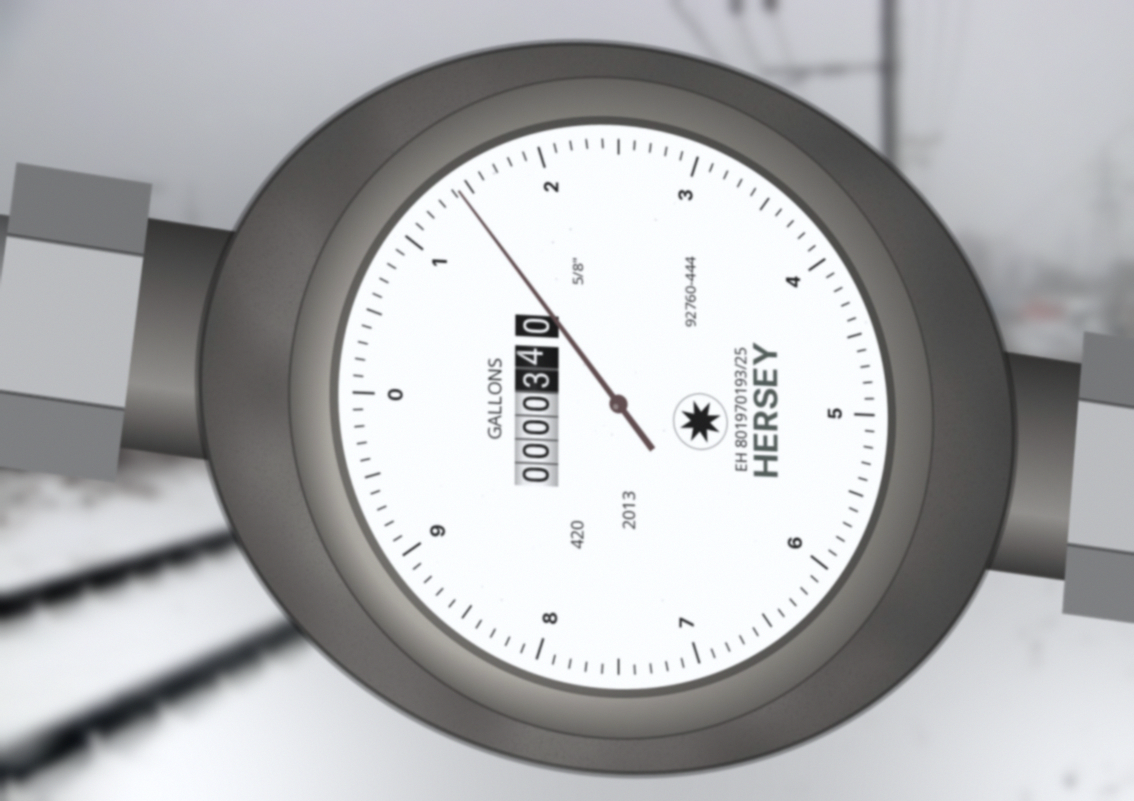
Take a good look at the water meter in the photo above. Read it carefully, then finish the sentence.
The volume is 341.4 gal
